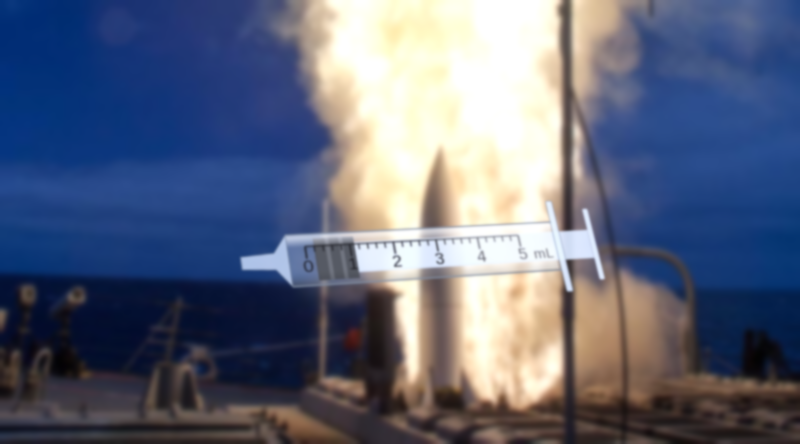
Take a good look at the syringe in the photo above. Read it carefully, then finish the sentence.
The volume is 0.2 mL
